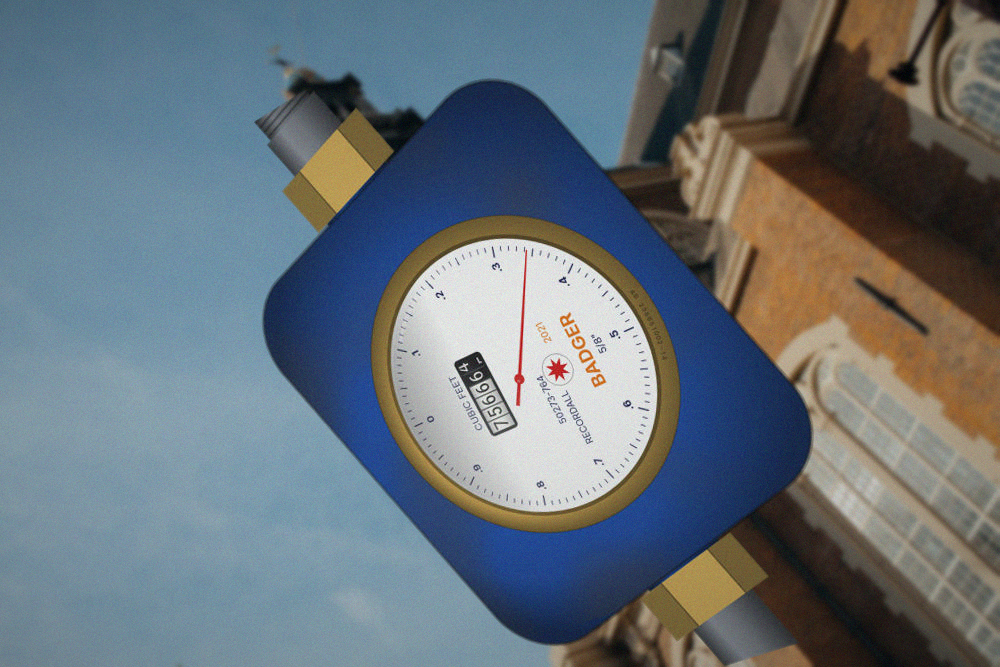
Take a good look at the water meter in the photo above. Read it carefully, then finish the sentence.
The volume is 756664.34 ft³
